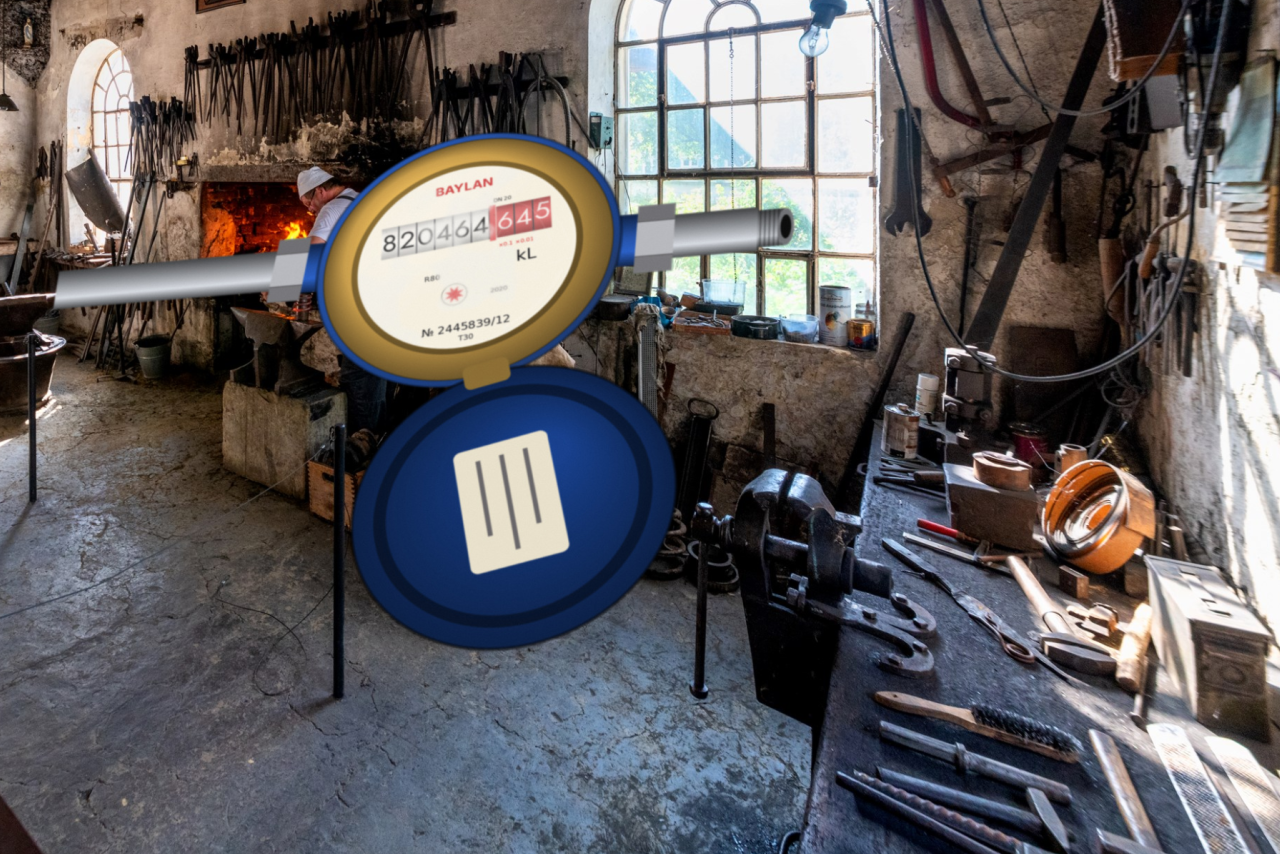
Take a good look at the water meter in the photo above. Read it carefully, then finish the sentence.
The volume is 820464.645 kL
